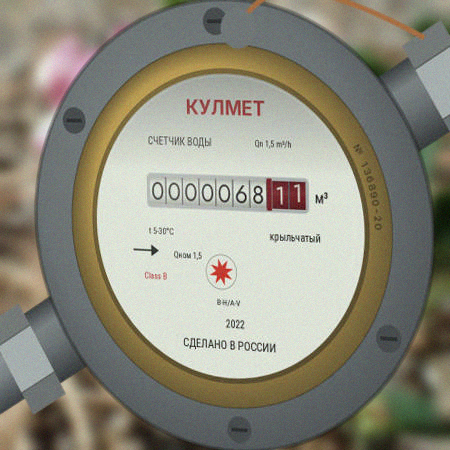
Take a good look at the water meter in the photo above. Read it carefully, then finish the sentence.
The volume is 68.11 m³
